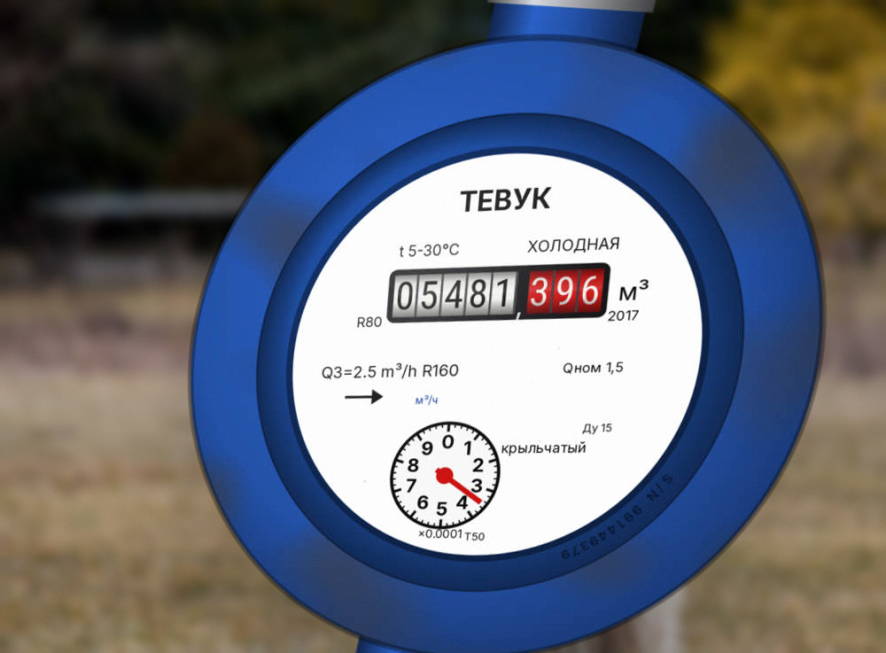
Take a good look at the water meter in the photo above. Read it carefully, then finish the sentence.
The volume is 5481.3963 m³
